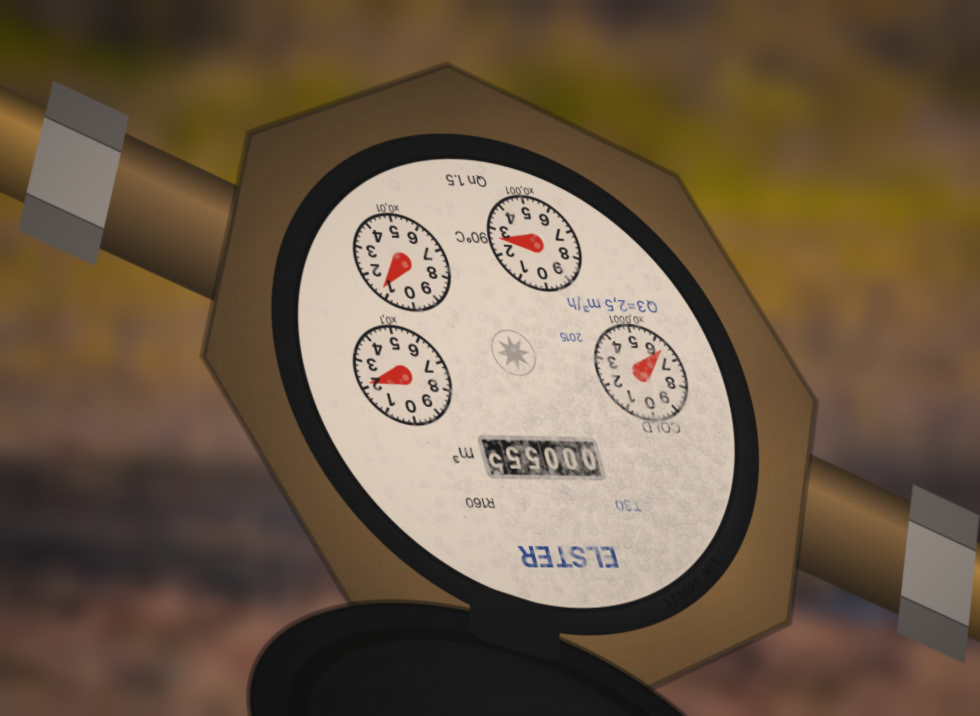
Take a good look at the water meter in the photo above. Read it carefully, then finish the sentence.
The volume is 555.2126 m³
